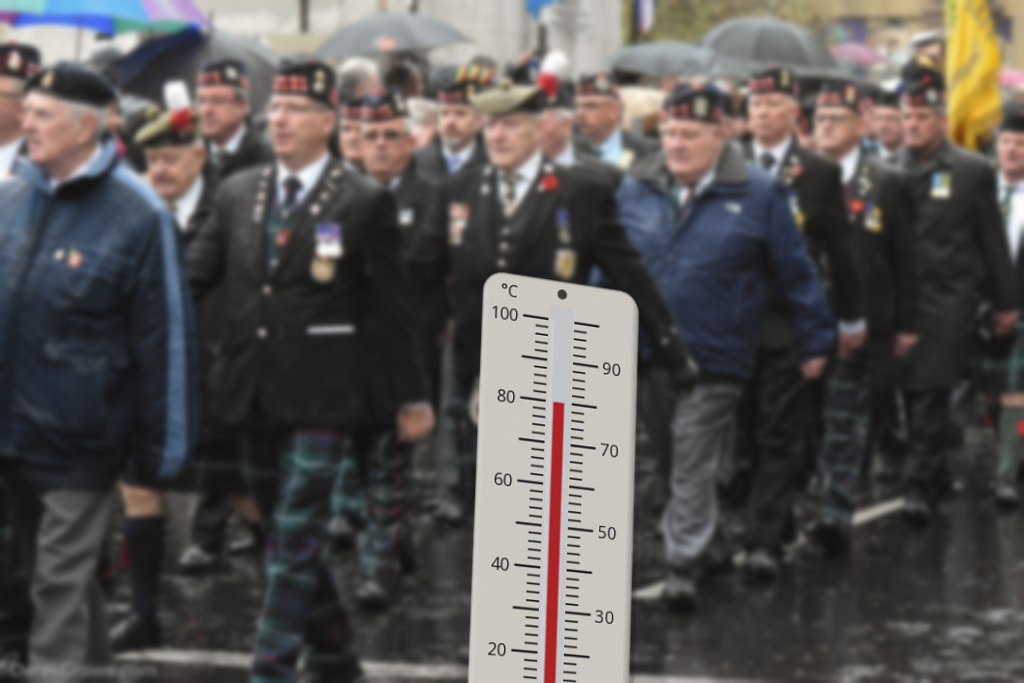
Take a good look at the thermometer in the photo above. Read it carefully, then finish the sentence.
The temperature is 80 °C
